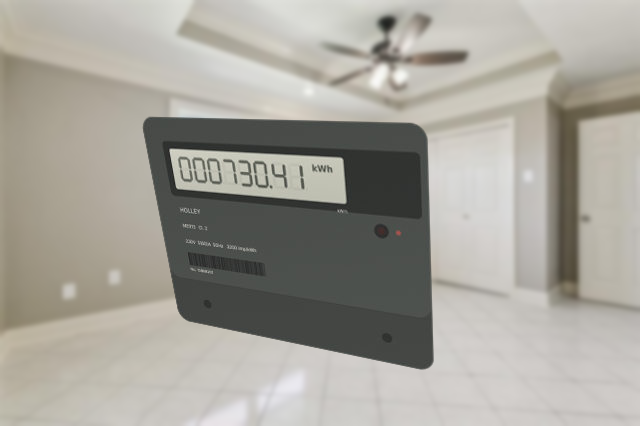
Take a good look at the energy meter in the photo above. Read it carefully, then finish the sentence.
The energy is 730.41 kWh
